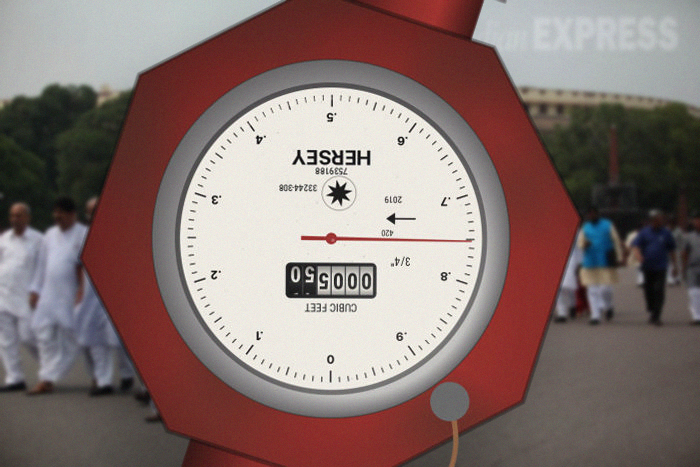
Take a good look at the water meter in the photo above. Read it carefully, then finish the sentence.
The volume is 549.75 ft³
